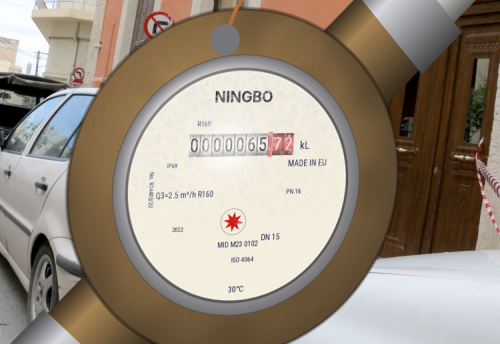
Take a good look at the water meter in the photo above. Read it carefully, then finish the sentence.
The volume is 65.72 kL
